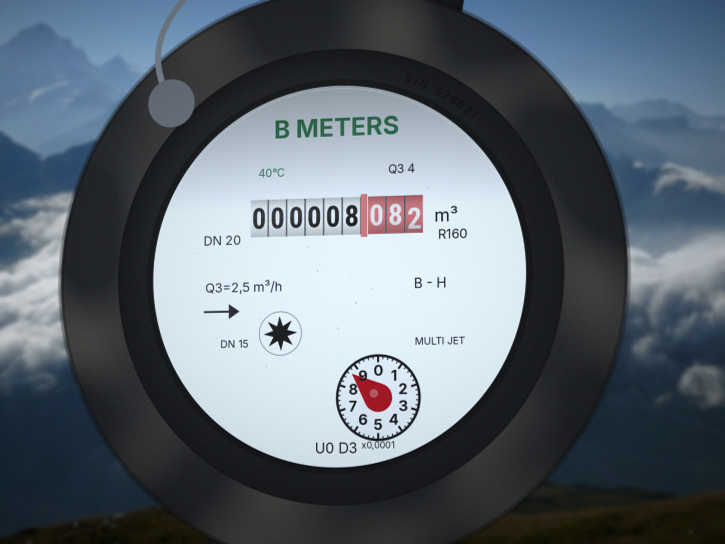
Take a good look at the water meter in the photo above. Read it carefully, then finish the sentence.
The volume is 8.0818 m³
